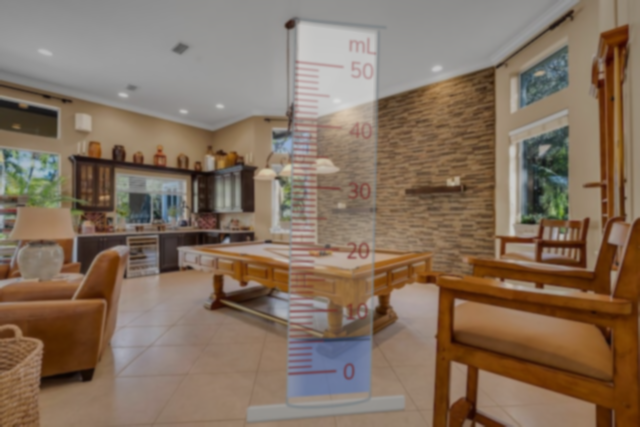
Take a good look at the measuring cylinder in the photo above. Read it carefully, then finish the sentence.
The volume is 5 mL
